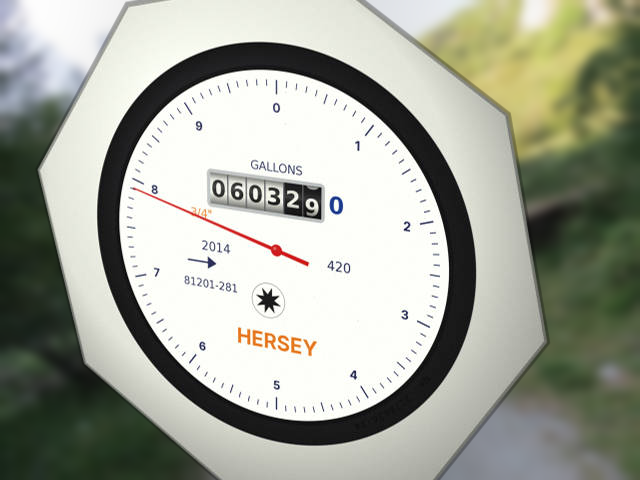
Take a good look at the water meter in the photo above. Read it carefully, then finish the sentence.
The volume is 603287.9 gal
